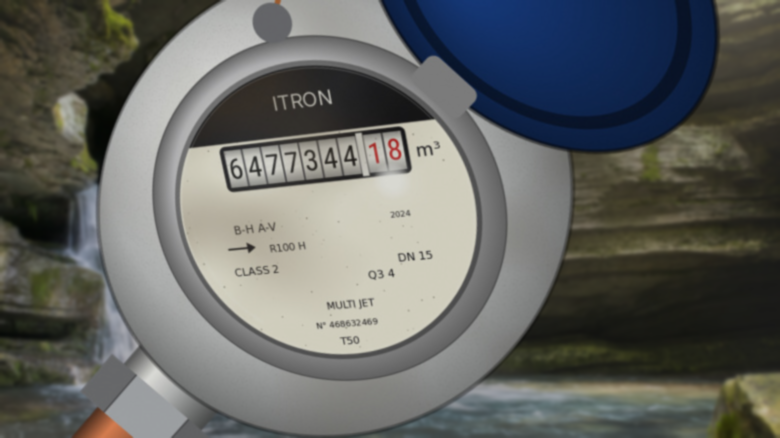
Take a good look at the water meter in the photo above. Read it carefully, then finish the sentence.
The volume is 6477344.18 m³
